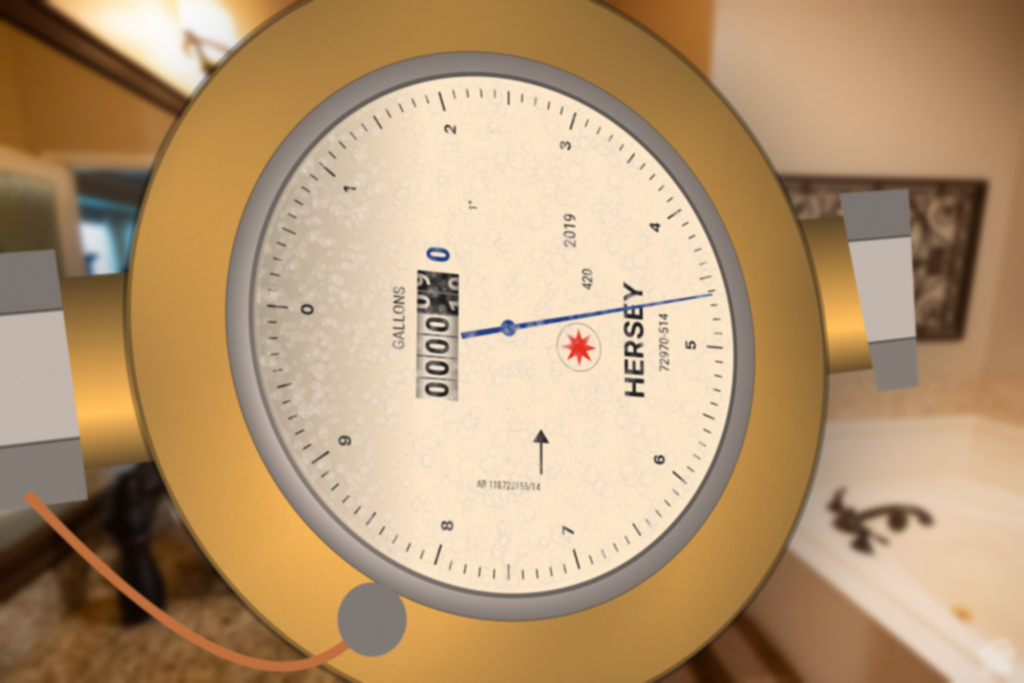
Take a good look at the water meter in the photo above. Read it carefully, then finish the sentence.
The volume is 94.6 gal
